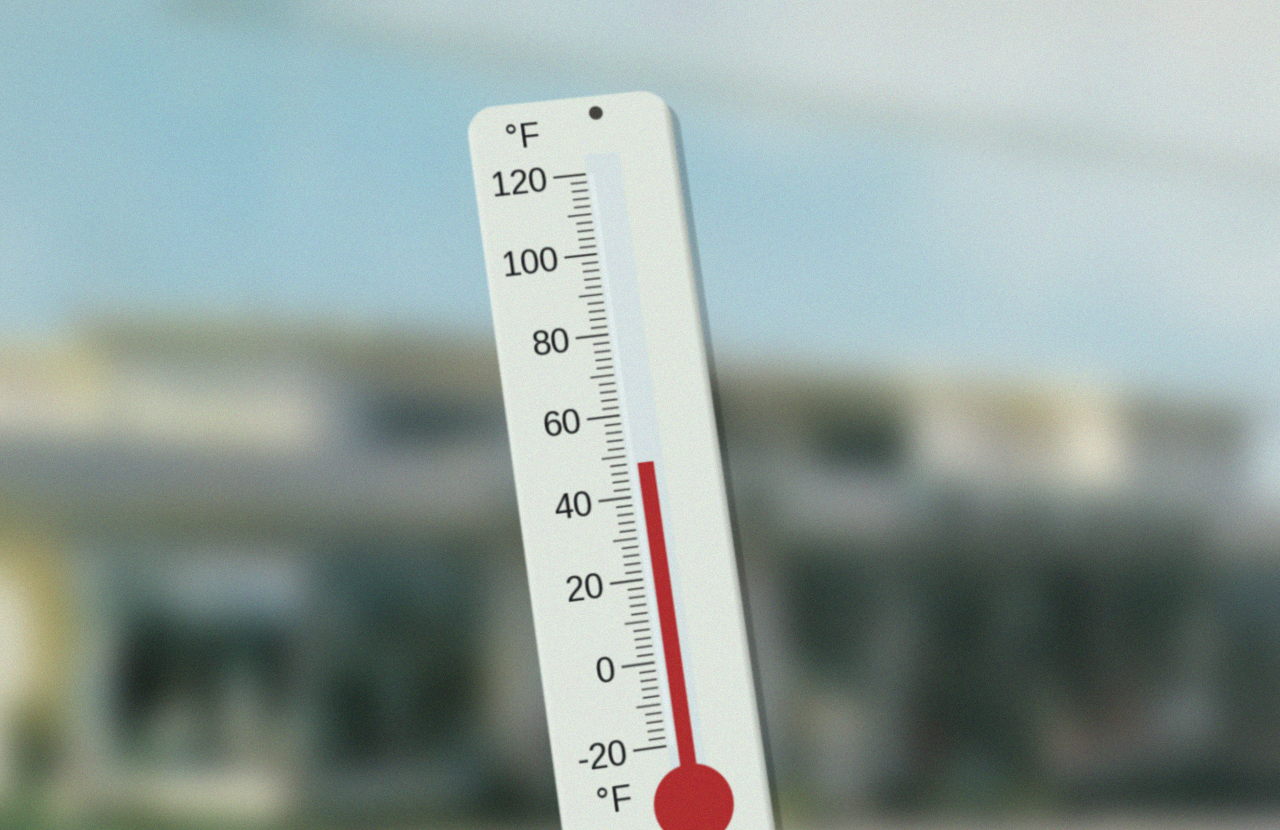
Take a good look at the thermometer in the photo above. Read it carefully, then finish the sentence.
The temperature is 48 °F
